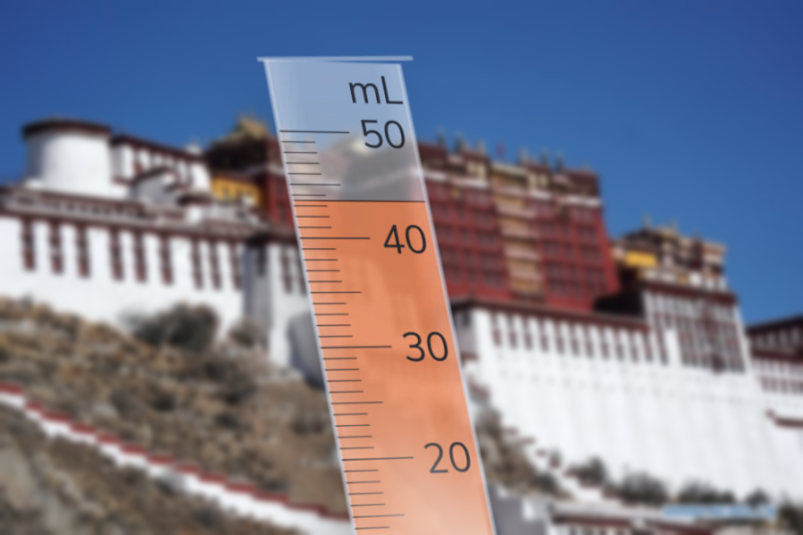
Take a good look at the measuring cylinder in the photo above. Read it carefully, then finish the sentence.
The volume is 43.5 mL
